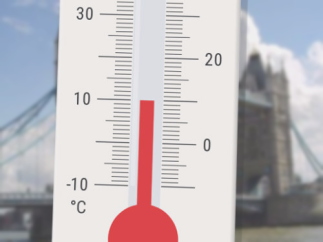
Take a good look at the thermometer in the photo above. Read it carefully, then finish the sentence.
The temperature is 10 °C
